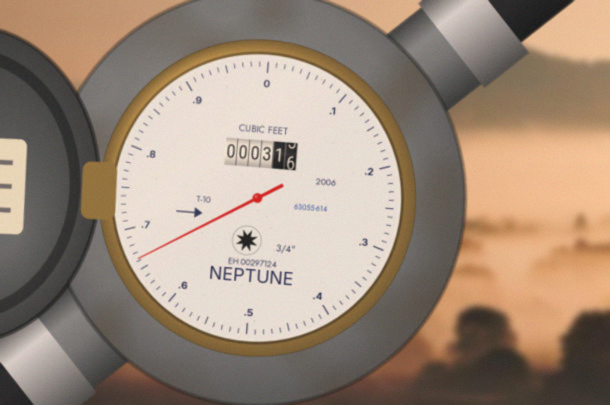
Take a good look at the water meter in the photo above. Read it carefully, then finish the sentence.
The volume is 315.66 ft³
